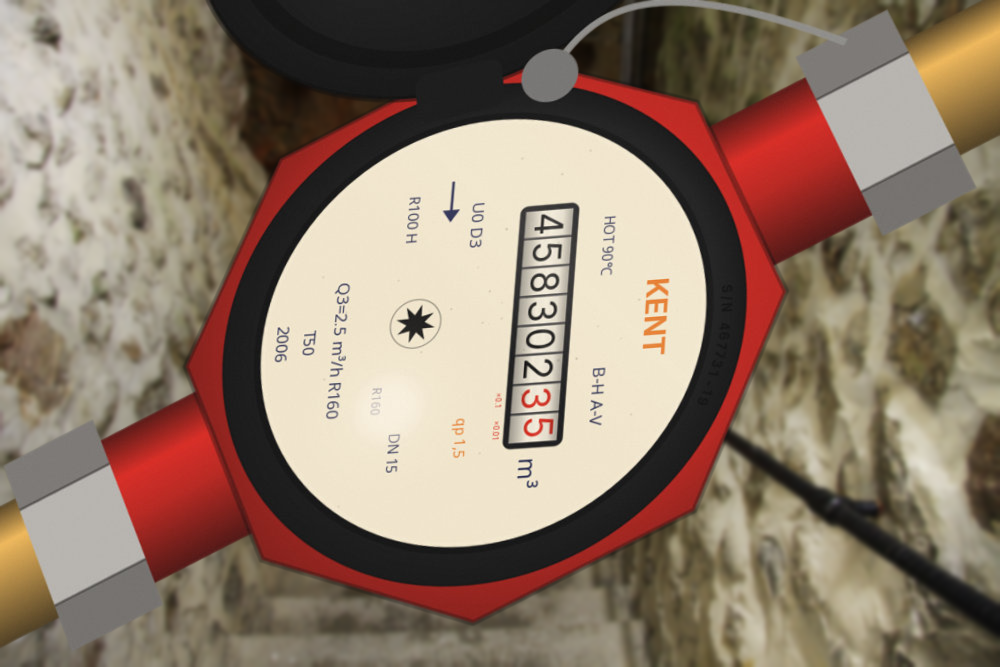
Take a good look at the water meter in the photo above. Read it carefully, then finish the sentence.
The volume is 458302.35 m³
